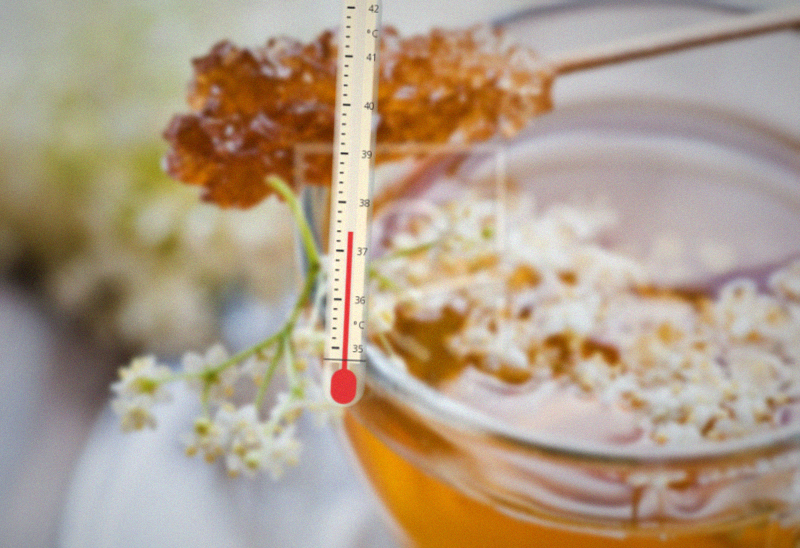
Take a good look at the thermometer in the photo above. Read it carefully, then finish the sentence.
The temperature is 37.4 °C
